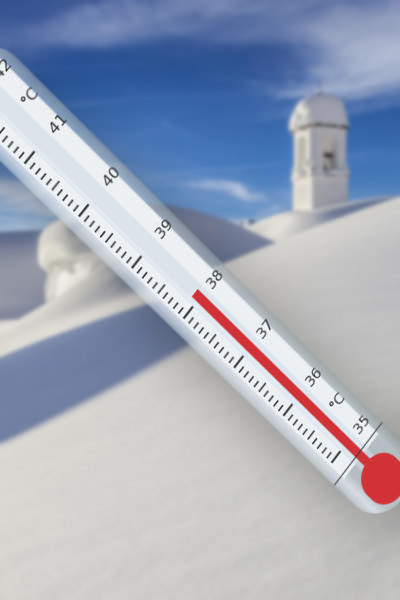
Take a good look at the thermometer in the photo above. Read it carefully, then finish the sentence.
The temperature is 38.1 °C
